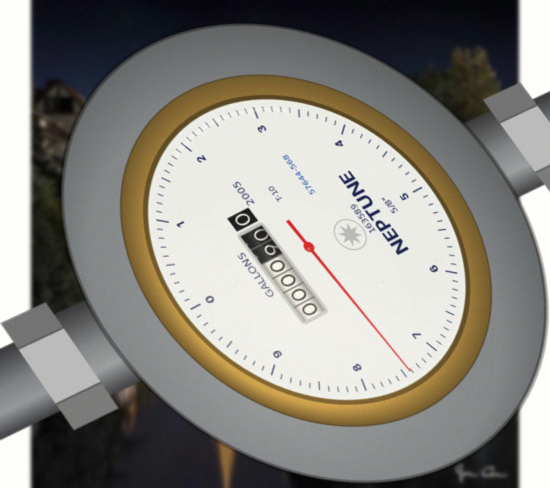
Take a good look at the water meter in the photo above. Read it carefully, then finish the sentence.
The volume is 897.4 gal
